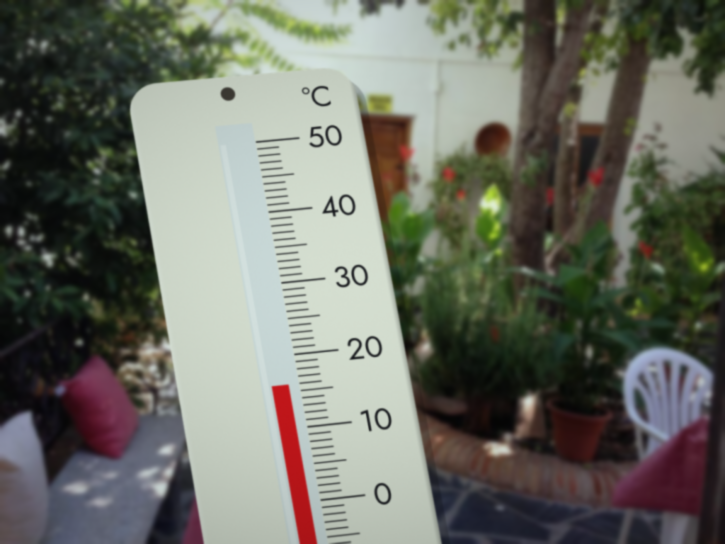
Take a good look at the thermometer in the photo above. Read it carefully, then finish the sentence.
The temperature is 16 °C
